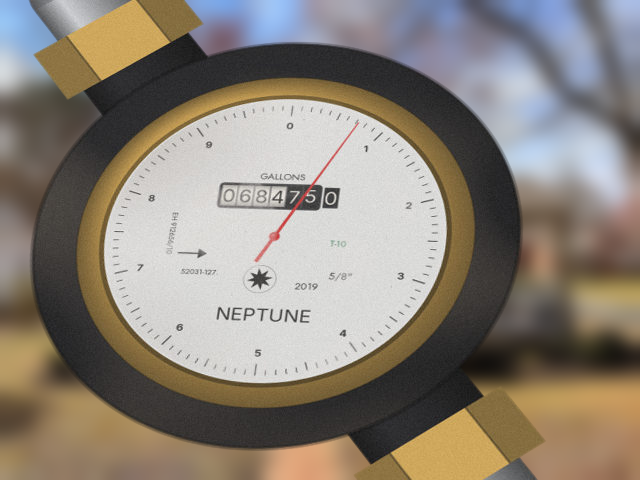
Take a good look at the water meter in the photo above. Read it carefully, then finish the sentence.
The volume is 684750.7 gal
